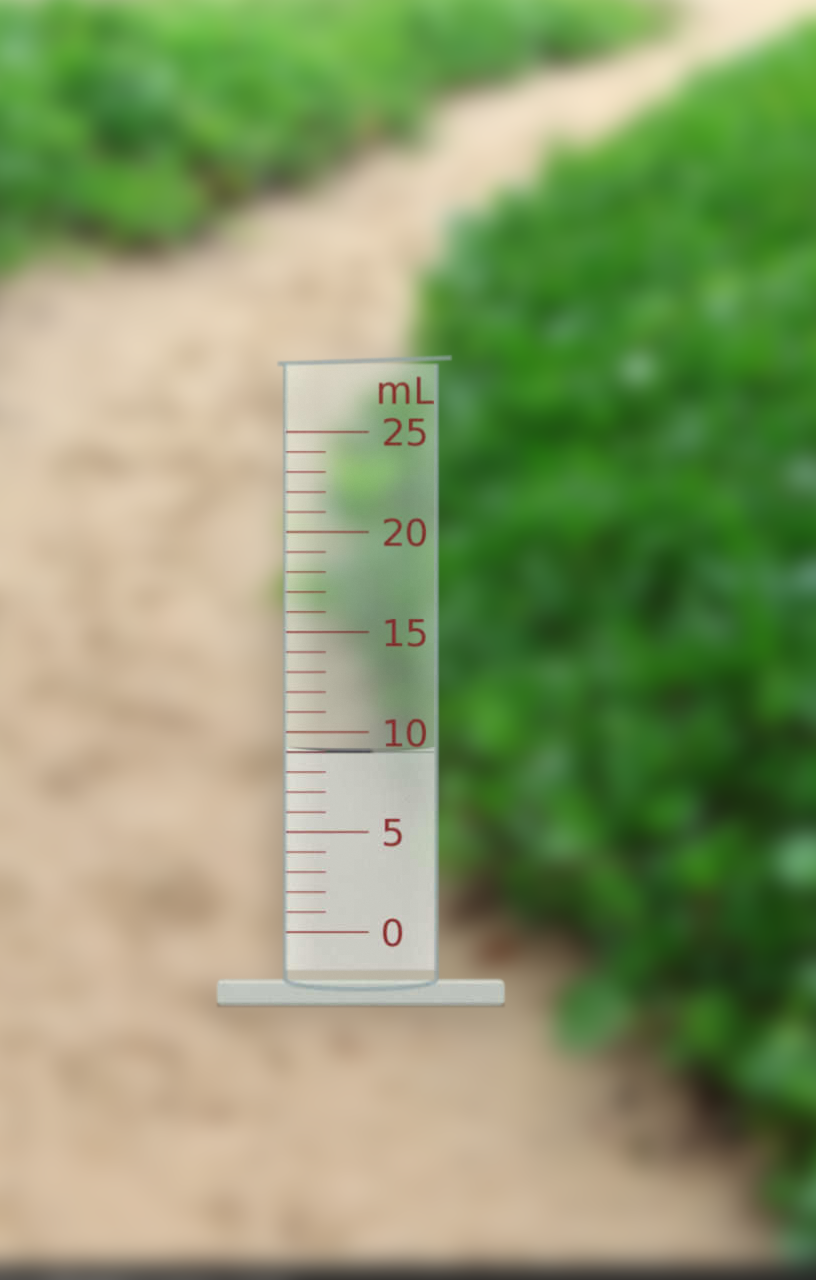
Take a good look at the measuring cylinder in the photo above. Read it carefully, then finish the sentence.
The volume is 9 mL
